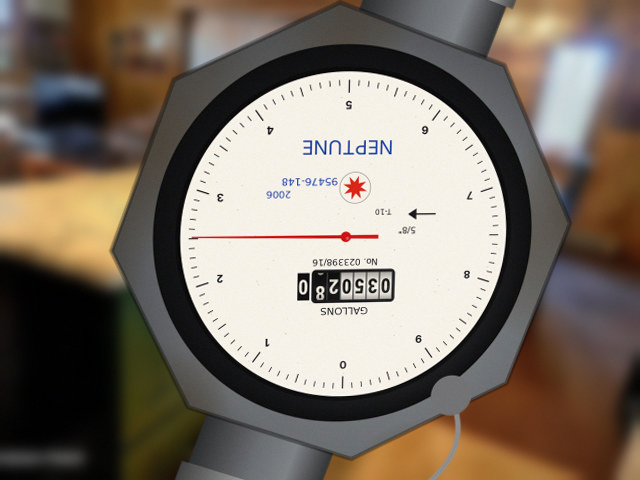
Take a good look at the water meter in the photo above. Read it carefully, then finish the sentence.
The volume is 350282.5 gal
